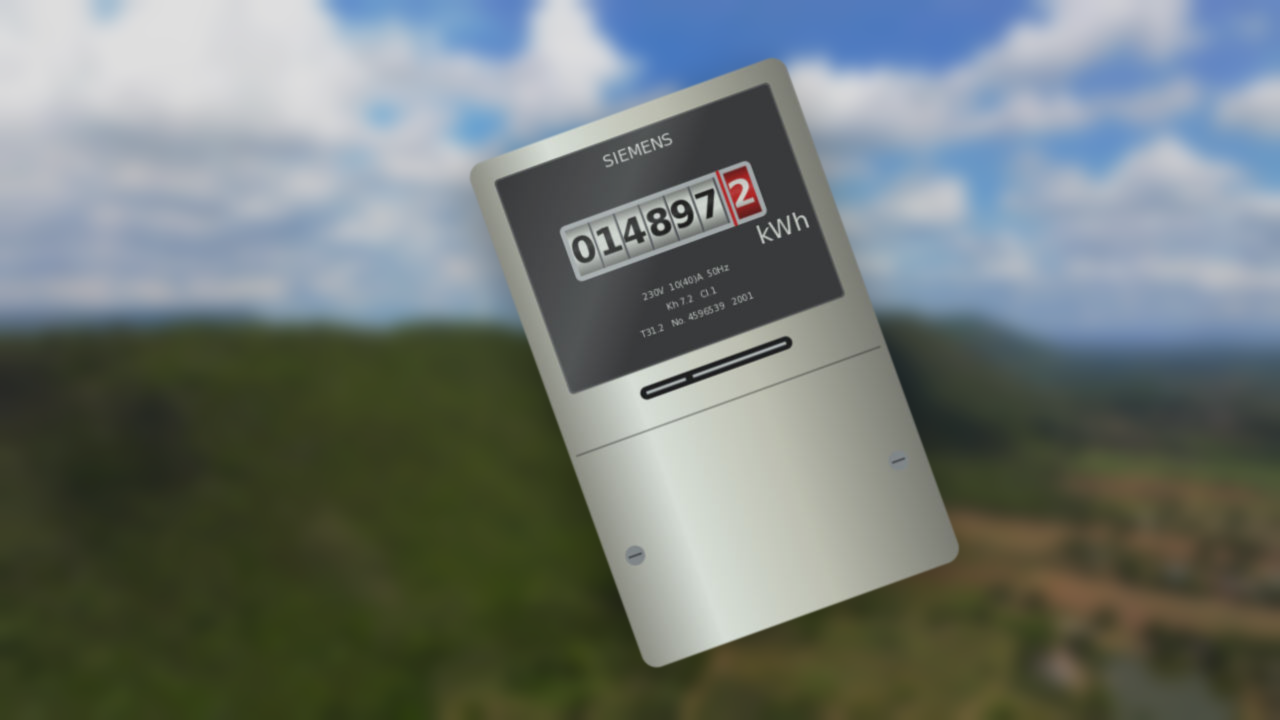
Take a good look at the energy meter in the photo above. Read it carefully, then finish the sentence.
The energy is 14897.2 kWh
